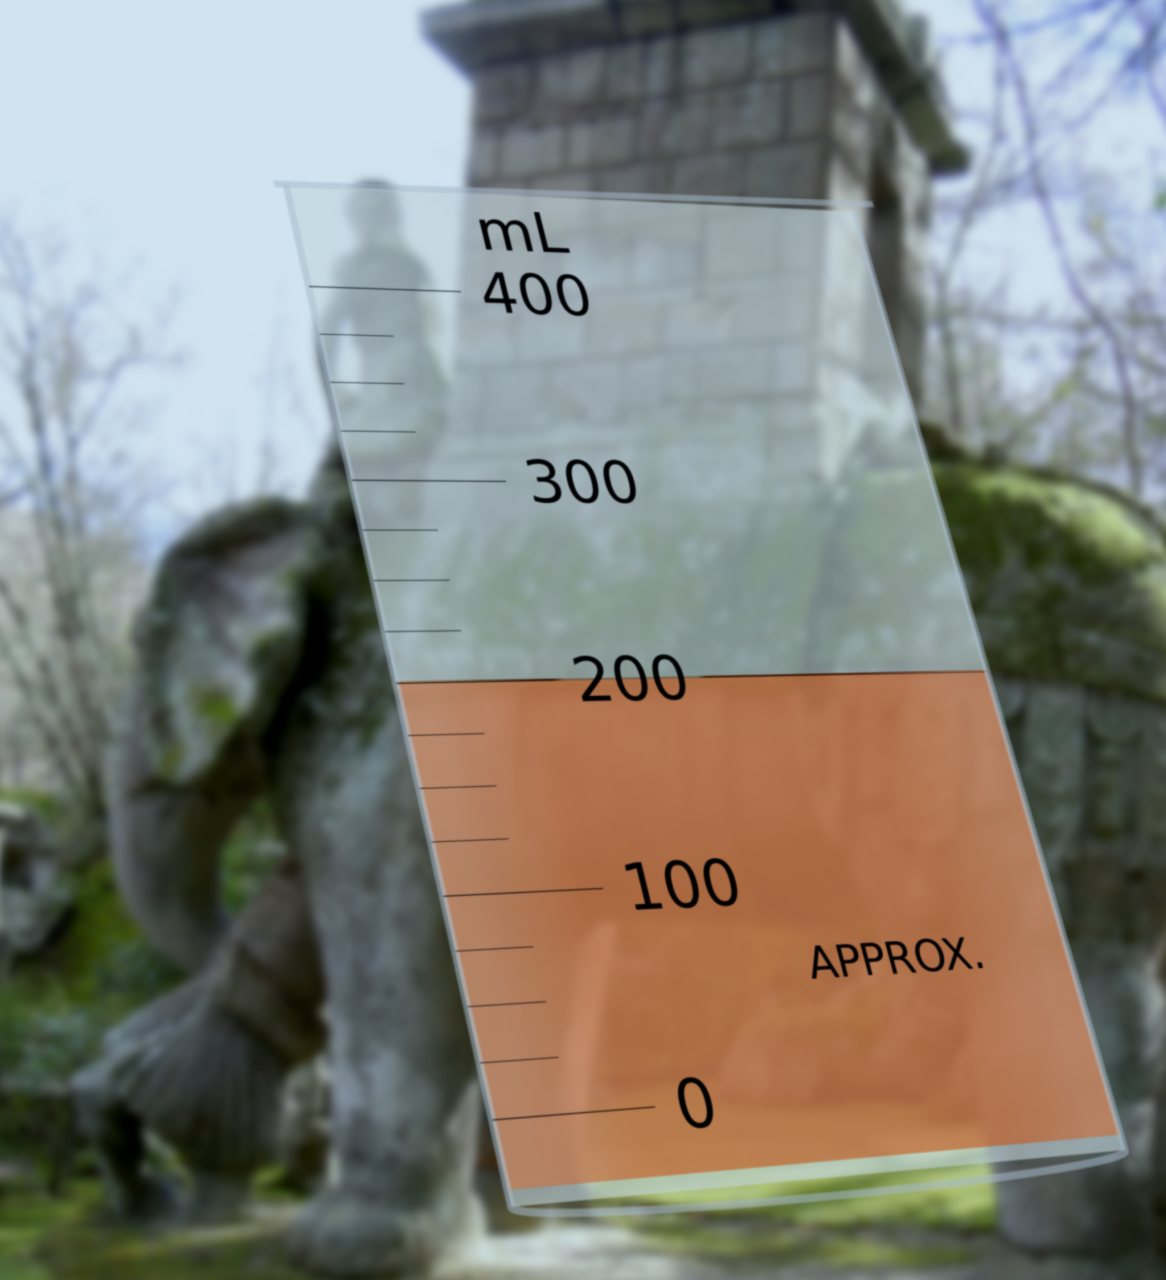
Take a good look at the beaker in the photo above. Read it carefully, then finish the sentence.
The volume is 200 mL
